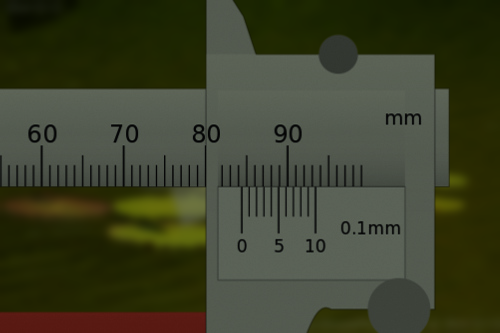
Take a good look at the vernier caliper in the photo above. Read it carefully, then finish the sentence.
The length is 84.4 mm
